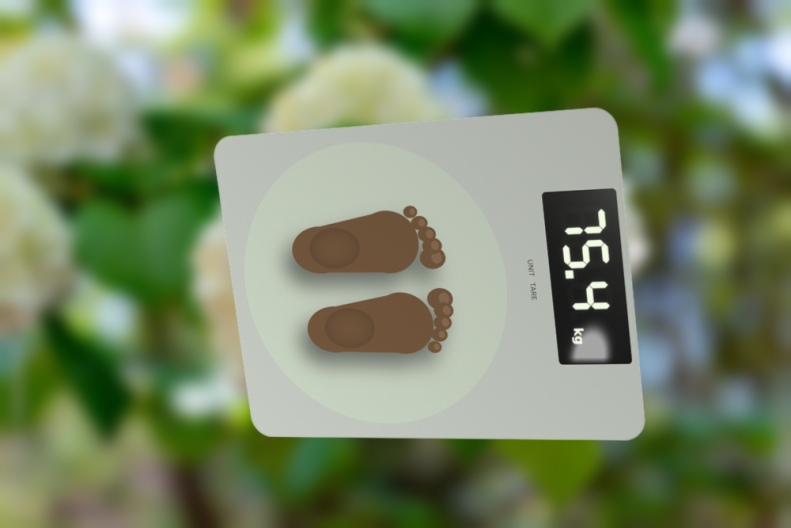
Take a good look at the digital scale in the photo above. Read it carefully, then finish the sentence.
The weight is 75.4 kg
